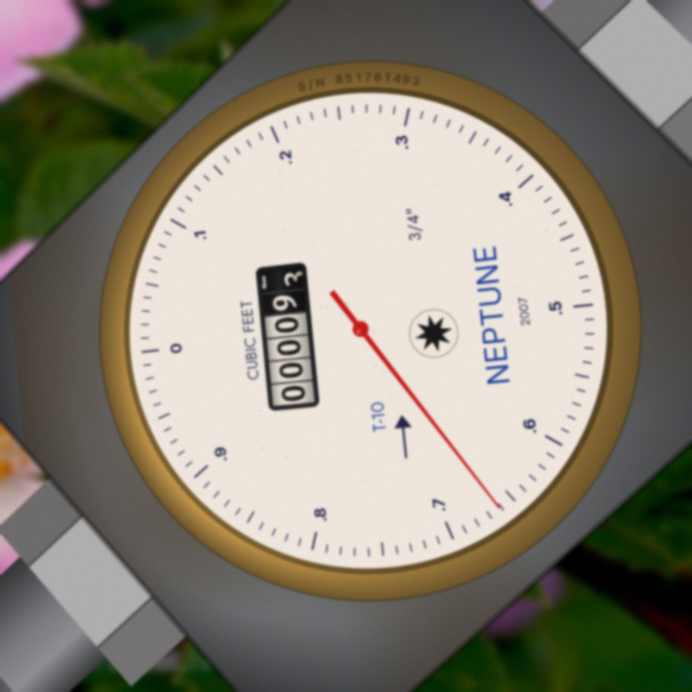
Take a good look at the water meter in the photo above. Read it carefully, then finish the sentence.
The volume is 92.66 ft³
